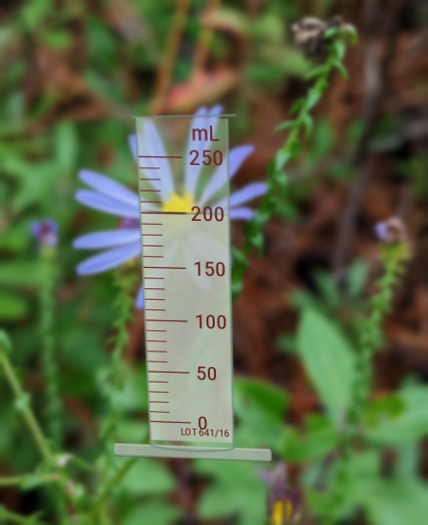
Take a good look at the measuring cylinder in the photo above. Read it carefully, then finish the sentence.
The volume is 200 mL
